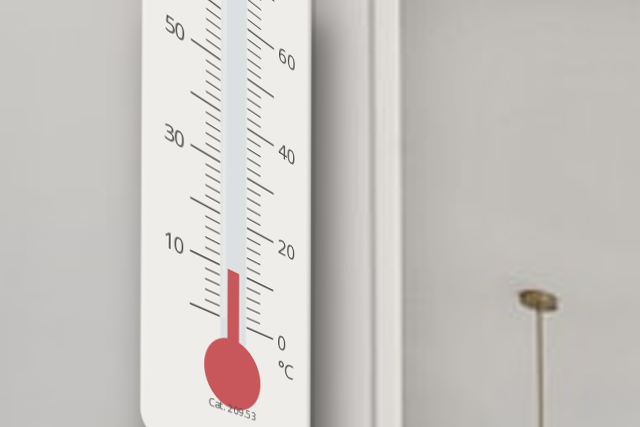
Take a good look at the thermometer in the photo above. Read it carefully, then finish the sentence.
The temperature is 10 °C
